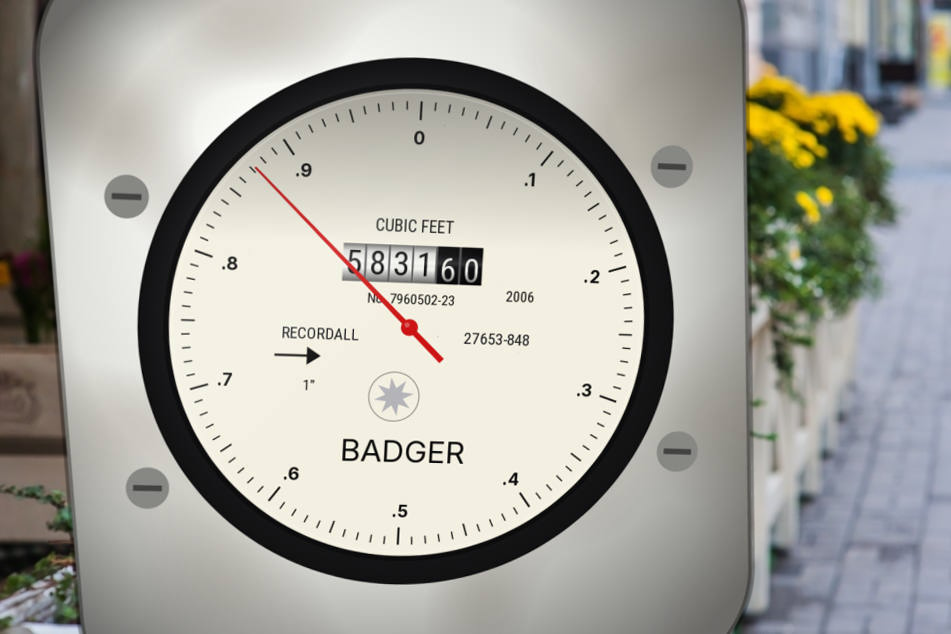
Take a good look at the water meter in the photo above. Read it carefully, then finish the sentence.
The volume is 583159.87 ft³
